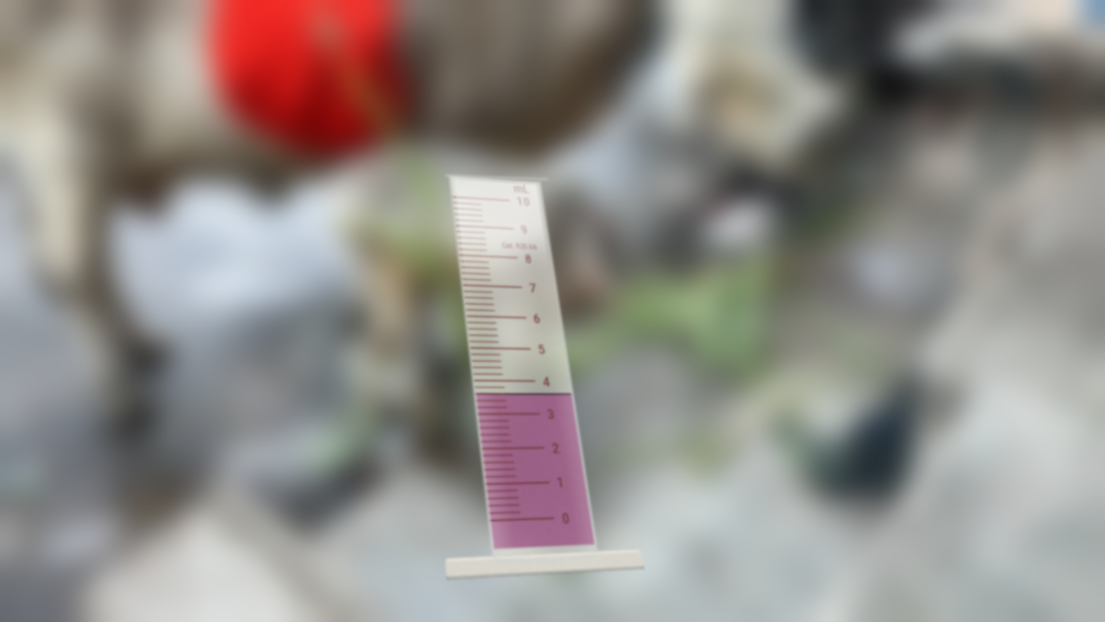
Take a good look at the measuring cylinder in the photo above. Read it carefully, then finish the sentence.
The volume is 3.6 mL
